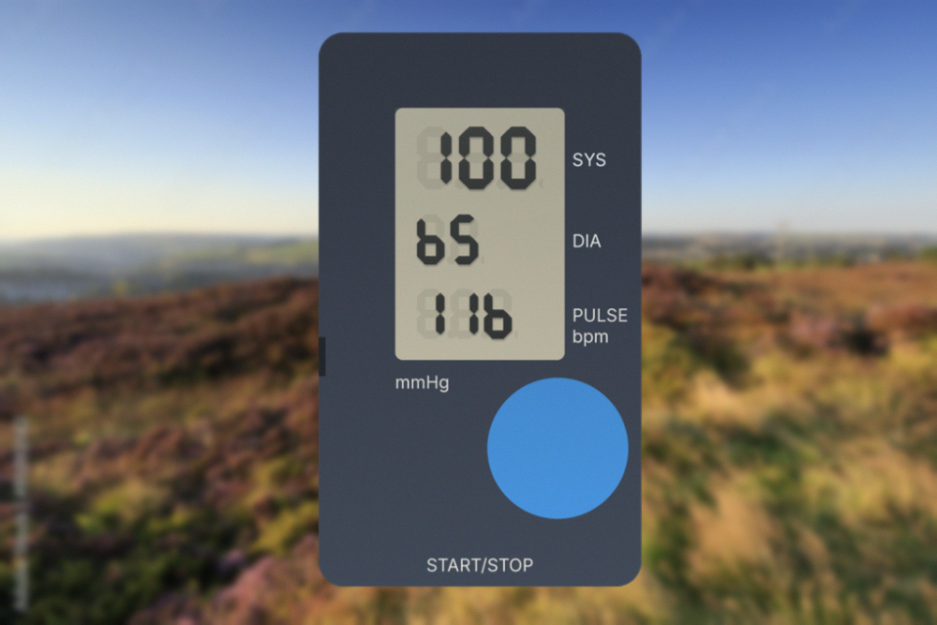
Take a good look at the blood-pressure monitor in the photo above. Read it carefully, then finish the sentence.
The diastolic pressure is 65 mmHg
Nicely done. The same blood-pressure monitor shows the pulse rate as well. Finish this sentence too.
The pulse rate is 116 bpm
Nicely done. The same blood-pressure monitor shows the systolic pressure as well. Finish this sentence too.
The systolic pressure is 100 mmHg
